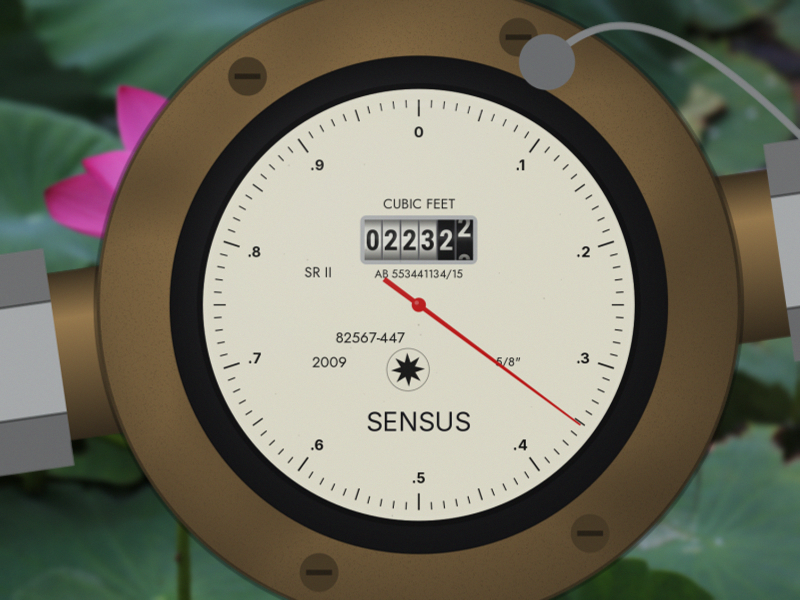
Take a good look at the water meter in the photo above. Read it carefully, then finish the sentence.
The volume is 22322.35 ft³
